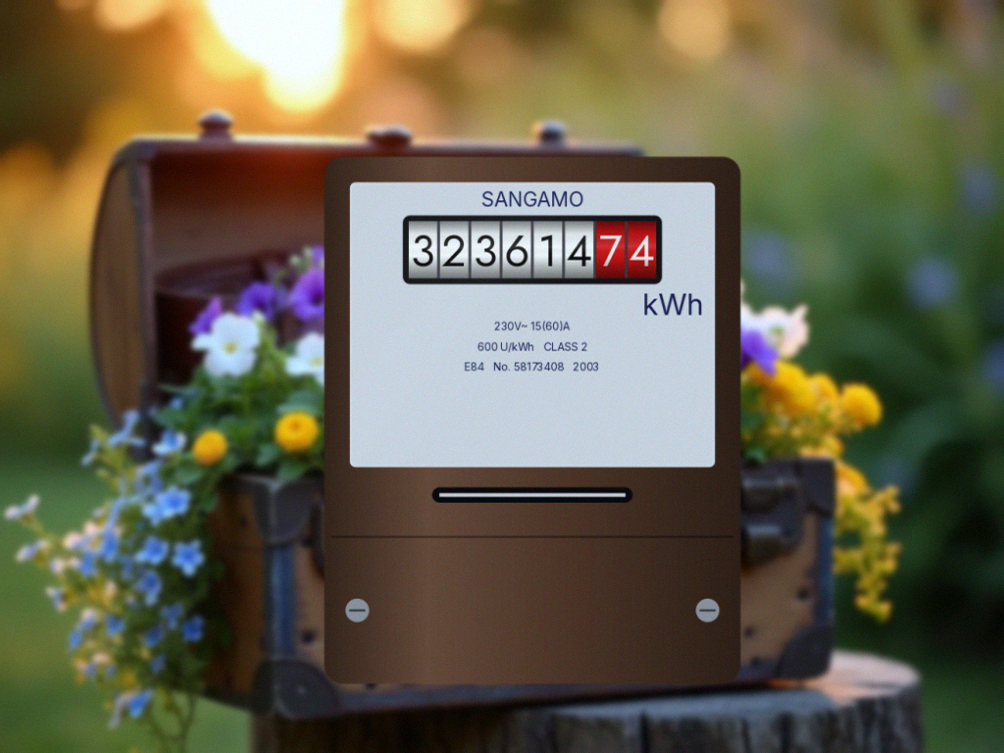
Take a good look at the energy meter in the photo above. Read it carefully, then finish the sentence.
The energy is 323614.74 kWh
